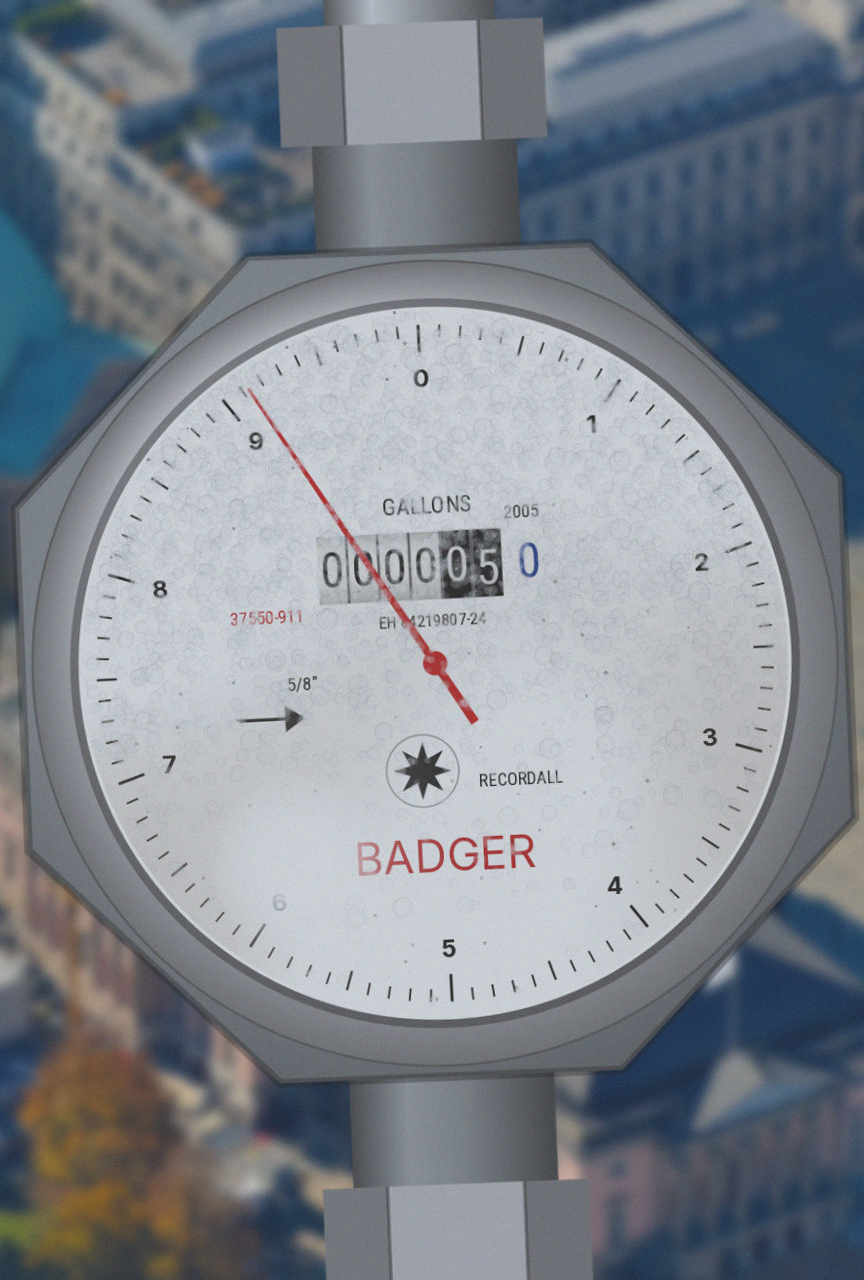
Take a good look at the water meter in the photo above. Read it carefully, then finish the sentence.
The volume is 49.1 gal
